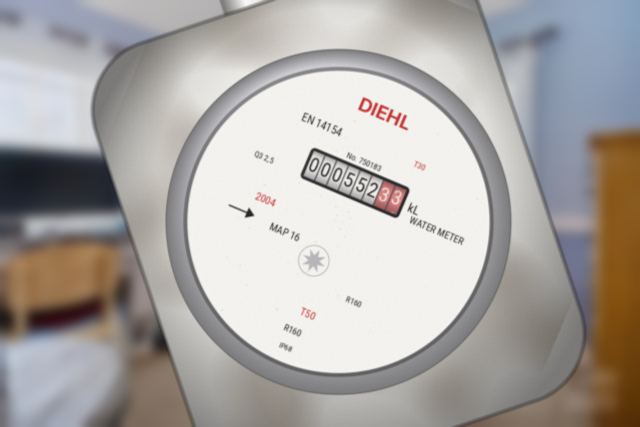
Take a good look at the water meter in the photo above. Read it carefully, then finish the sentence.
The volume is 552.33 kL
